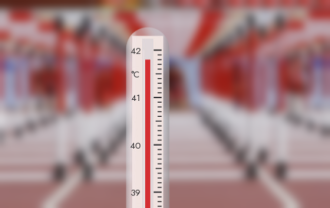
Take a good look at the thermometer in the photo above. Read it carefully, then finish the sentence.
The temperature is 41.8 °C
